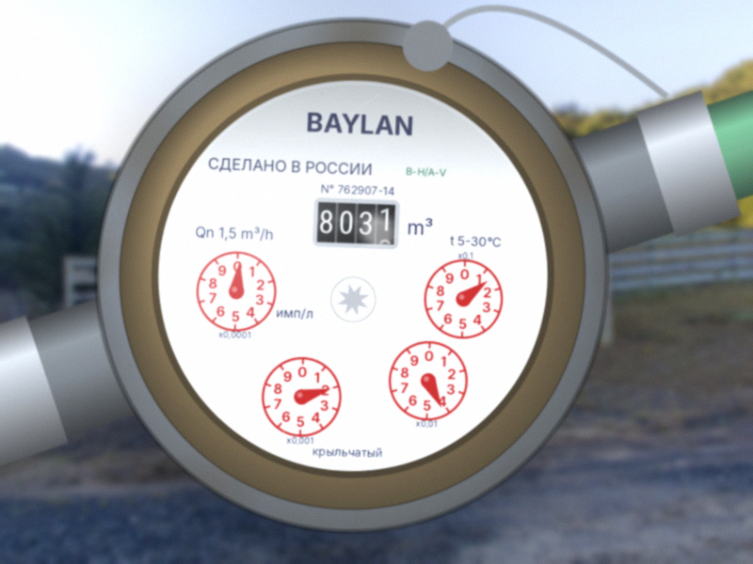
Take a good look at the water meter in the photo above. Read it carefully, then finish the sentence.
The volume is 8031.1420 m³
